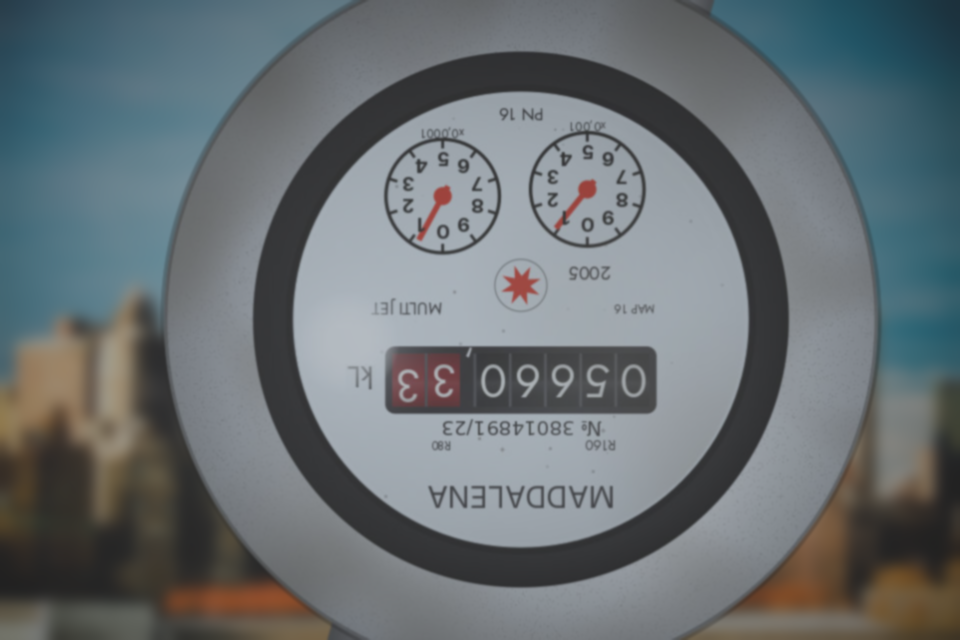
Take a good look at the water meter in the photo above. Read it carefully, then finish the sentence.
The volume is 5660.3310 kL
